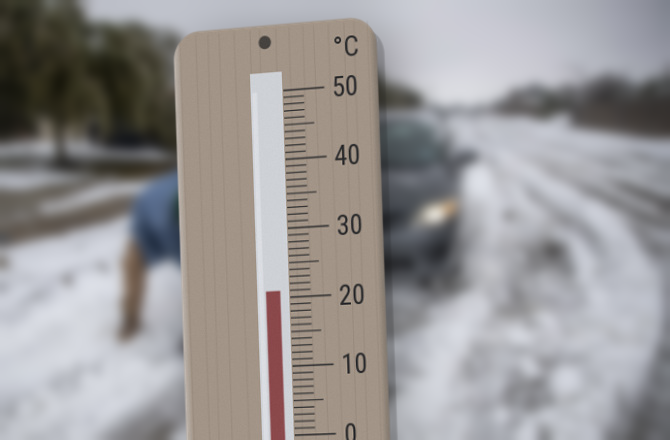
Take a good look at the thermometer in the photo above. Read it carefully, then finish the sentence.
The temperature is 21 °C
